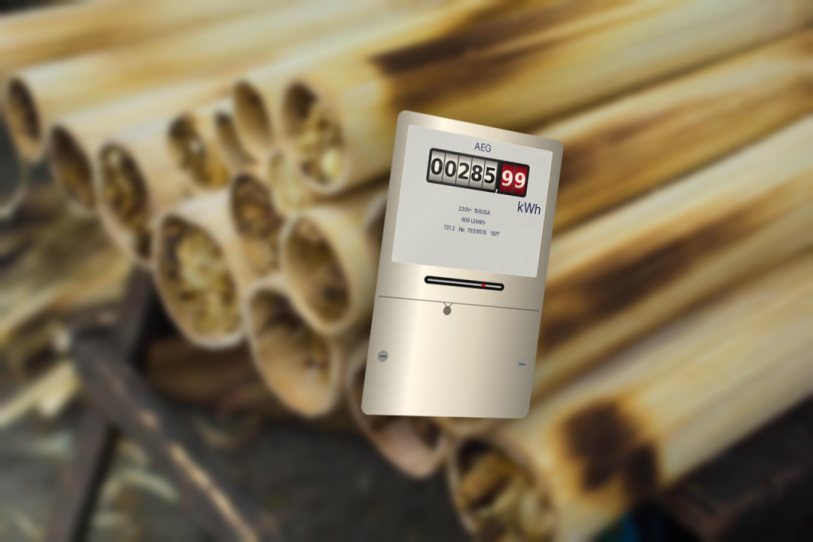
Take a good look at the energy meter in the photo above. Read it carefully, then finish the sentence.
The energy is 285.99 kWh
